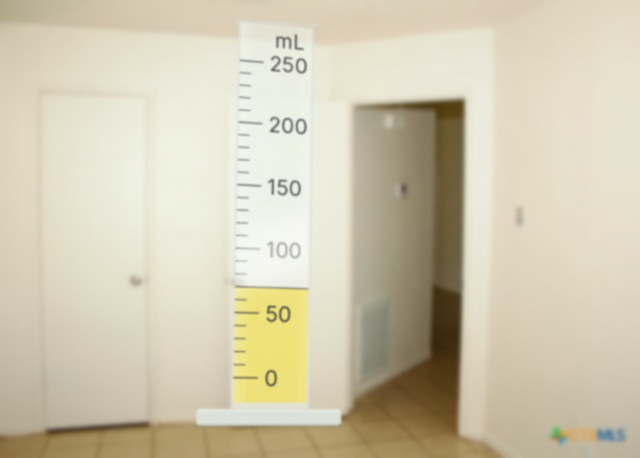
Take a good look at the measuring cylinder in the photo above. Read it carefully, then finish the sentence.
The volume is 70 mL
